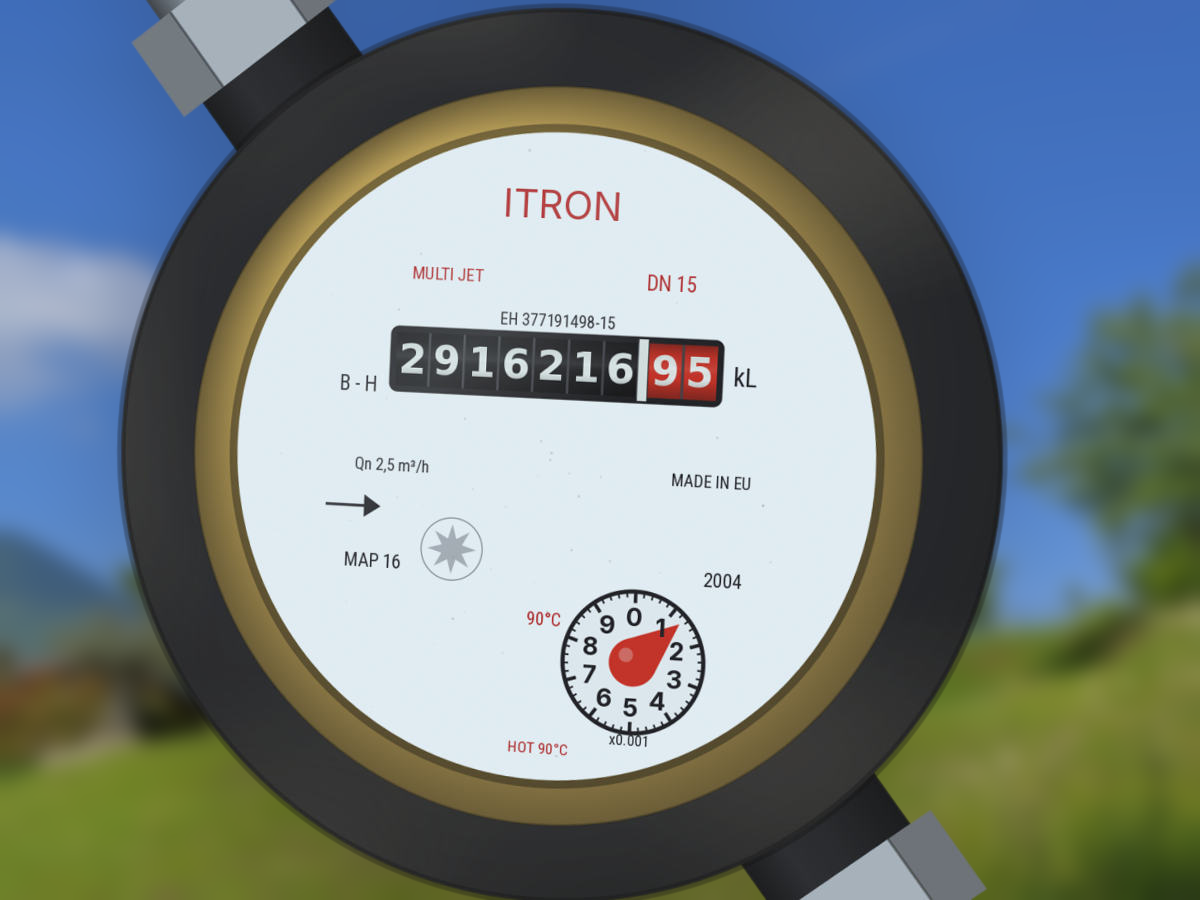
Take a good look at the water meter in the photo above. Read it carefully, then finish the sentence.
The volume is 2916216.951 kL
